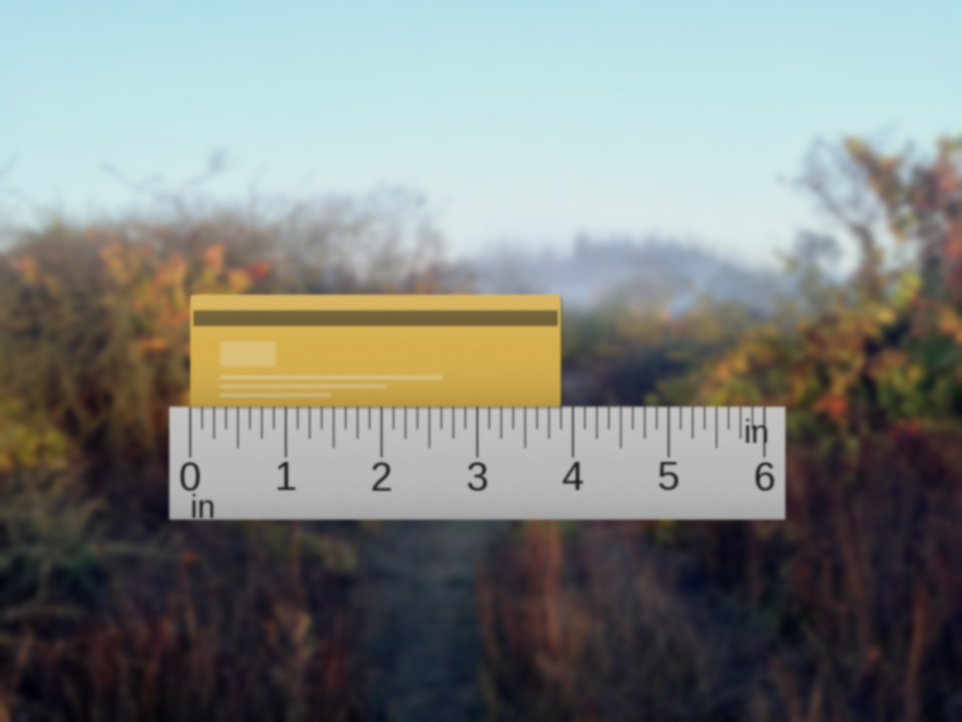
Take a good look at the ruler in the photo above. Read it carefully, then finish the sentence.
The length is 3.875 in
